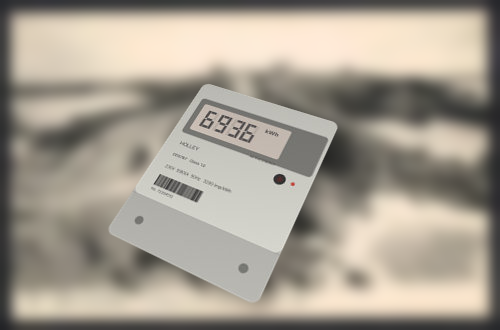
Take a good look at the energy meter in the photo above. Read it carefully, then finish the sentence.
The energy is 6936 kWh
